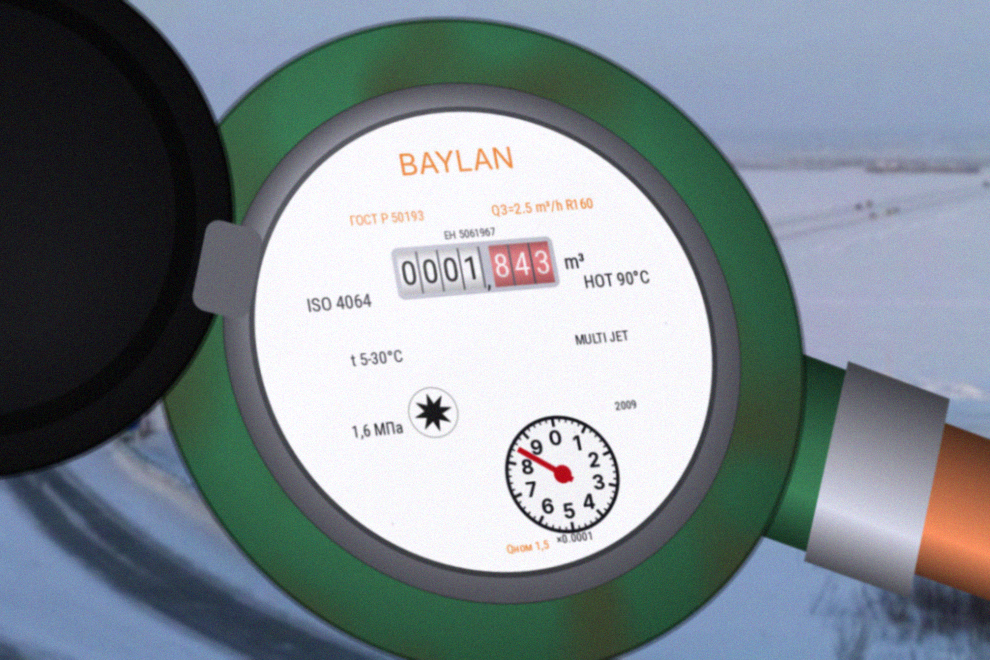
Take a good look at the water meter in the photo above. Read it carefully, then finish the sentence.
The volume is 1.8438 m³
